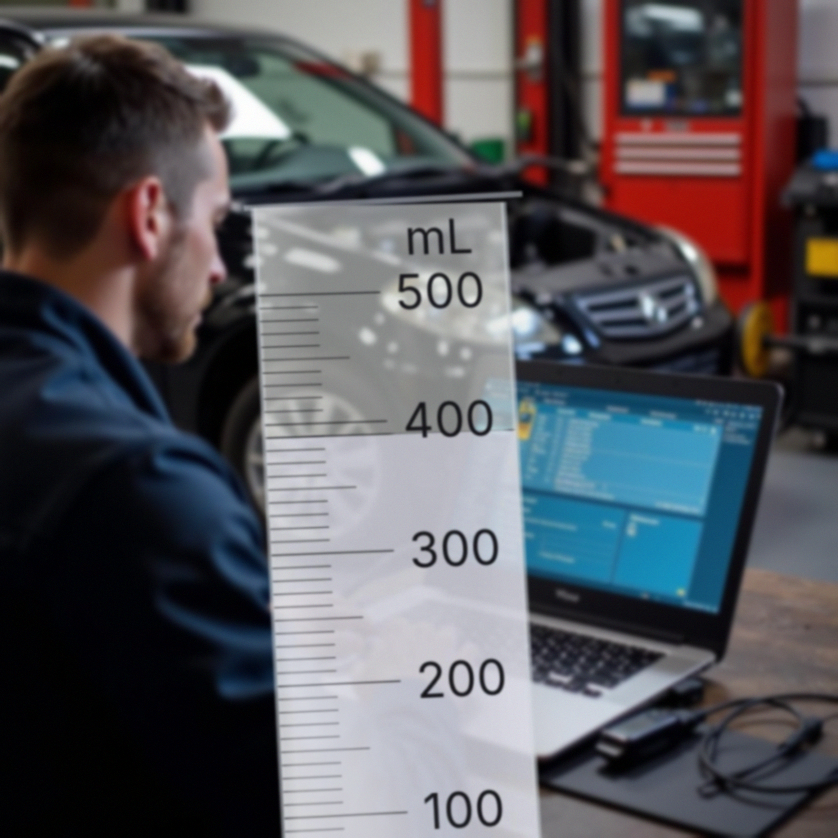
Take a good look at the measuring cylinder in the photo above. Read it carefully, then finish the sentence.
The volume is 390 mL
